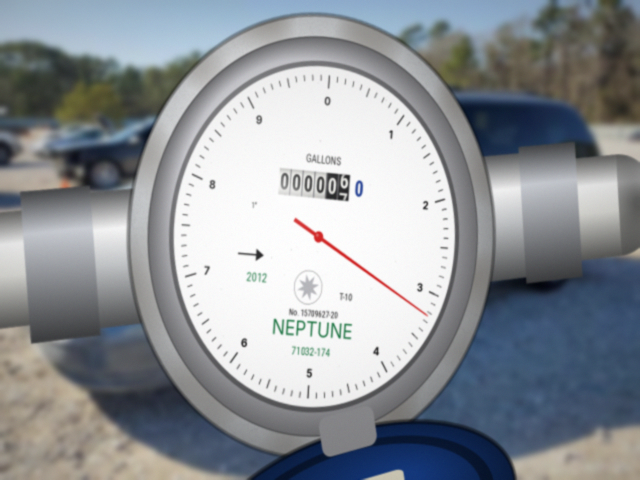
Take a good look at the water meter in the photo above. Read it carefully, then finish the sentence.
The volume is 63.2 gal
